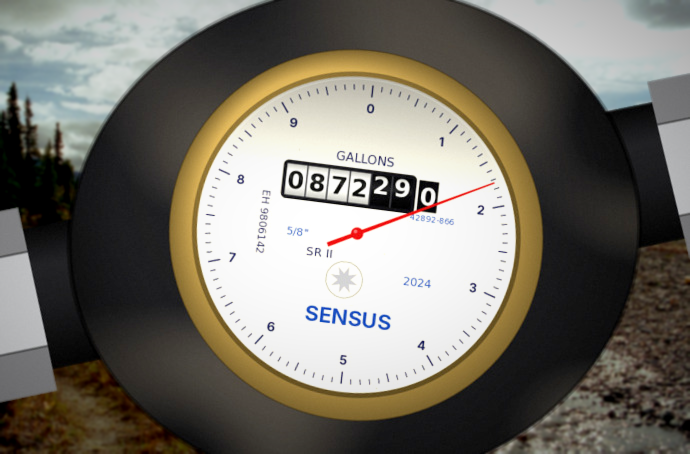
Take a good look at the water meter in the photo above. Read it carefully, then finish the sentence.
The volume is 872291.7 gal
